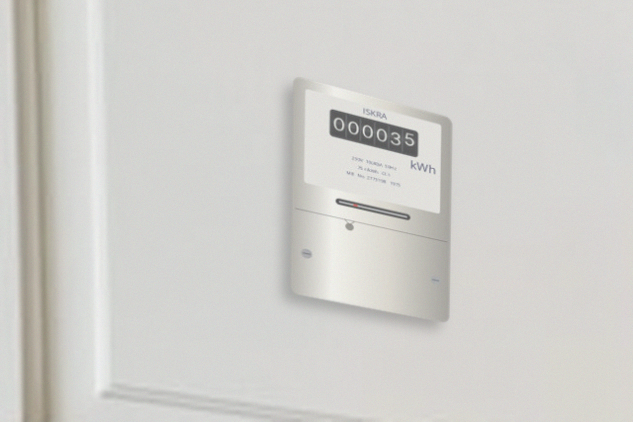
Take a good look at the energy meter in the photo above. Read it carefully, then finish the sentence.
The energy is 35 kWh
